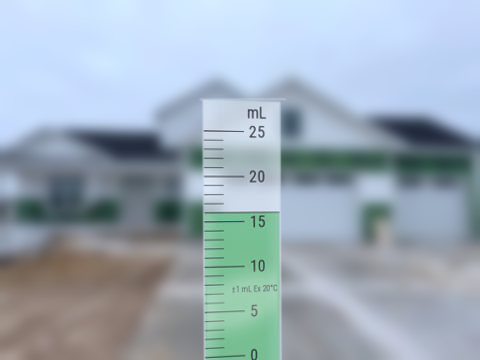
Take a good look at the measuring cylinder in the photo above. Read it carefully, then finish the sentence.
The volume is 16 mL
